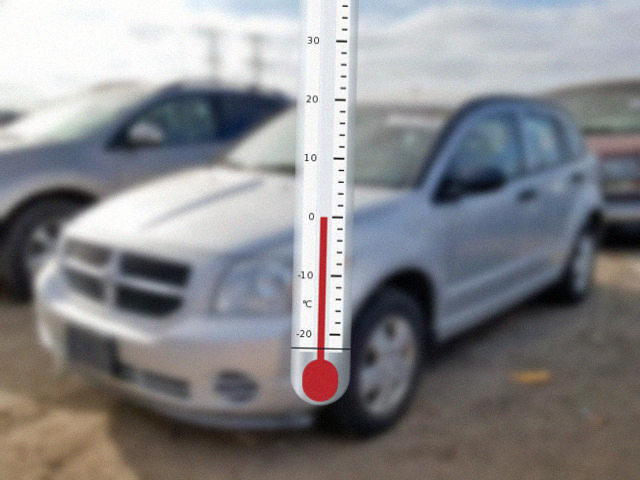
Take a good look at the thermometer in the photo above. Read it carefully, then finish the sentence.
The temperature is 0 °C
